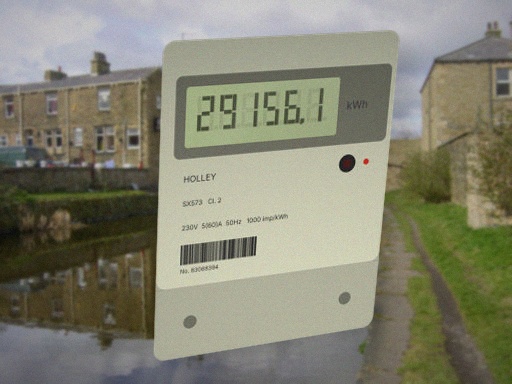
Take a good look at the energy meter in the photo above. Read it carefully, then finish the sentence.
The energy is 29156.1 kWh
